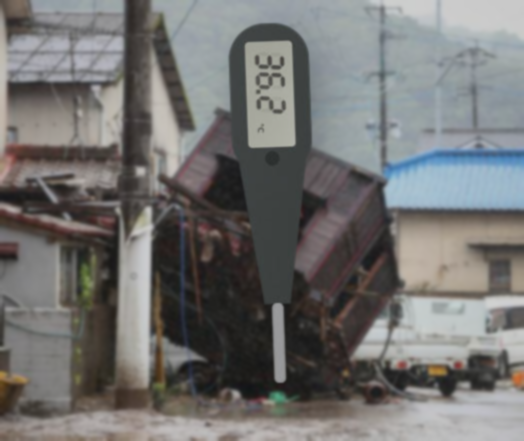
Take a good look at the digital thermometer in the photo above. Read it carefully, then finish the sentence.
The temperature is 36.2 °C
